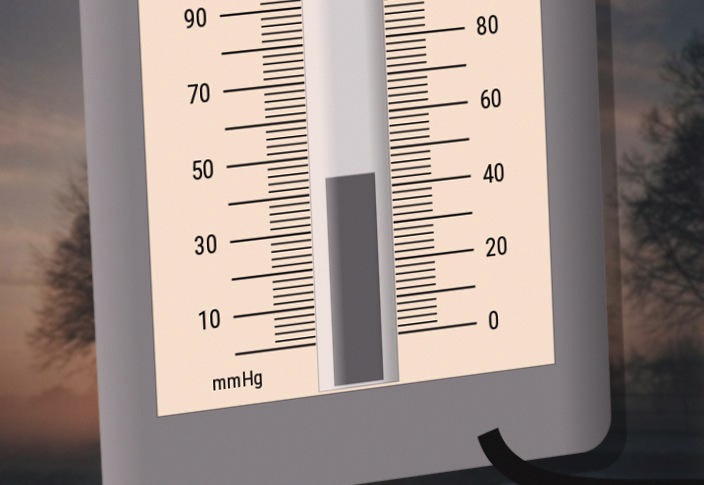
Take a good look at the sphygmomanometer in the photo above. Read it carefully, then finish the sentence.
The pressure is 44 mmHg
